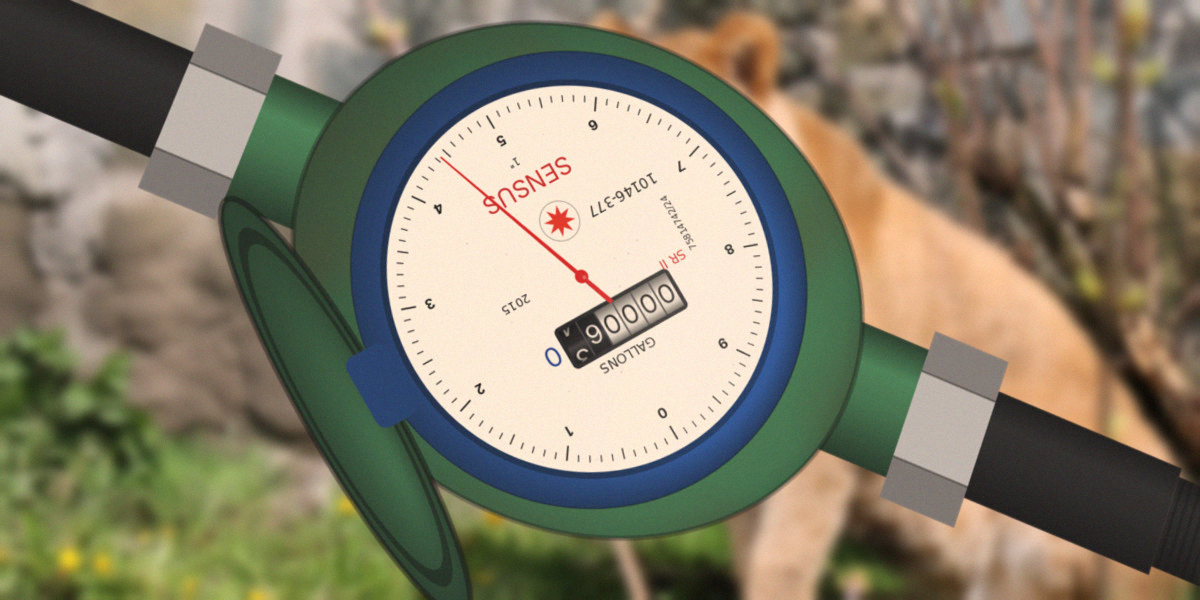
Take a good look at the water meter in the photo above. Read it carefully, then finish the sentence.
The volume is 634.4 gal
